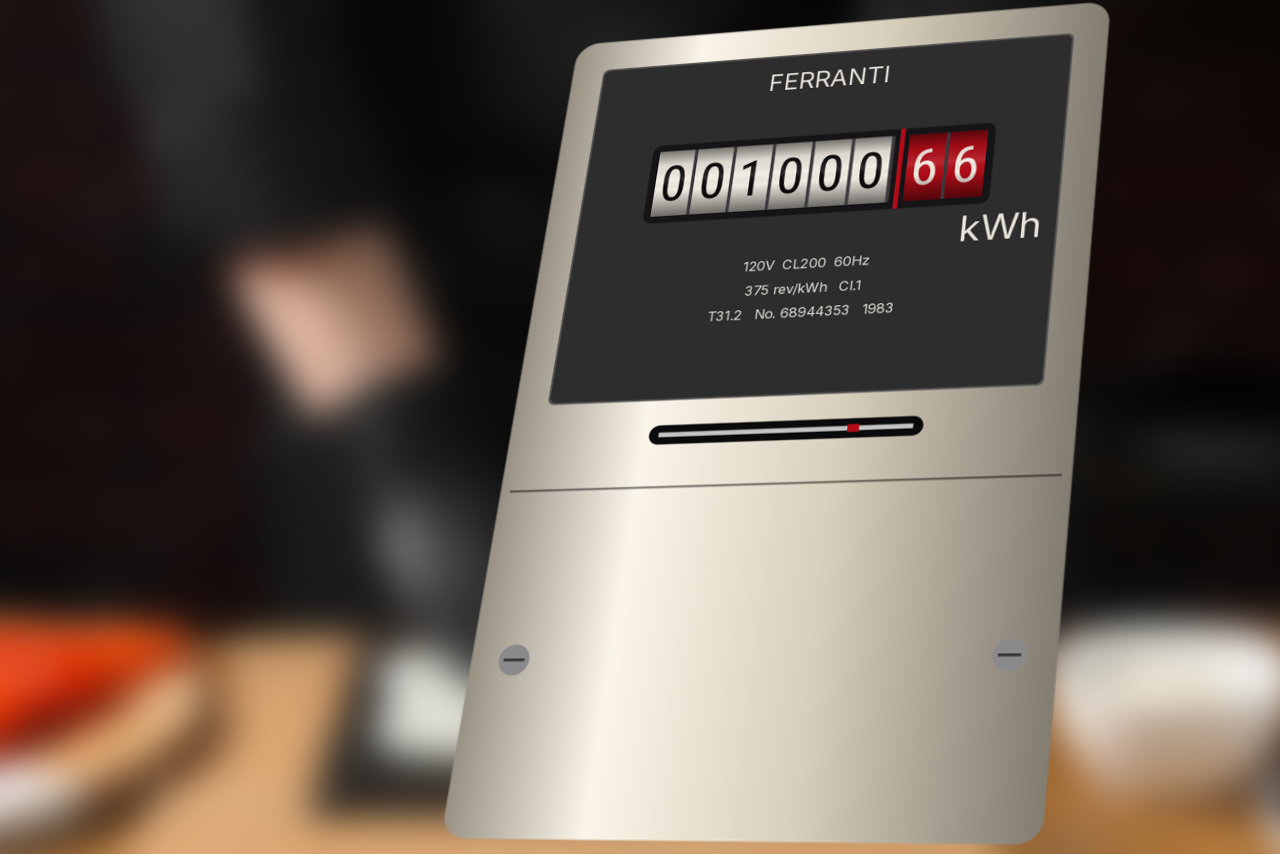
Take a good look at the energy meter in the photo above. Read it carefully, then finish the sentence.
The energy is 1000.66 kWh
